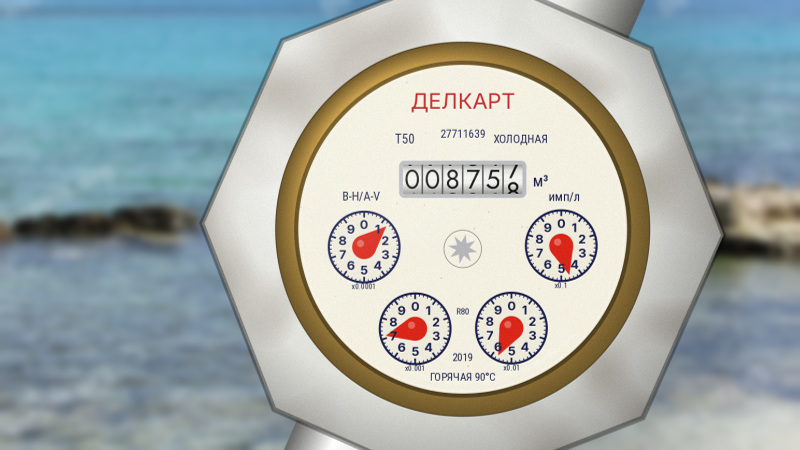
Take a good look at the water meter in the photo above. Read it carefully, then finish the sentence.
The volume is 8757.4571 m³
